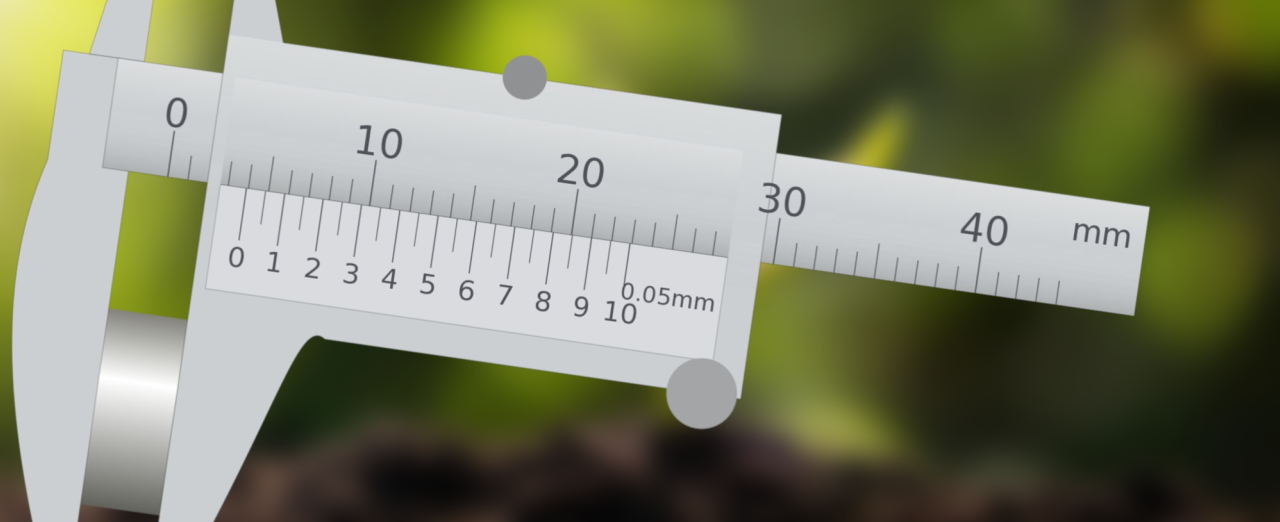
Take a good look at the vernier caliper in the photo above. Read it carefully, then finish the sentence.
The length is 3.9 mm
